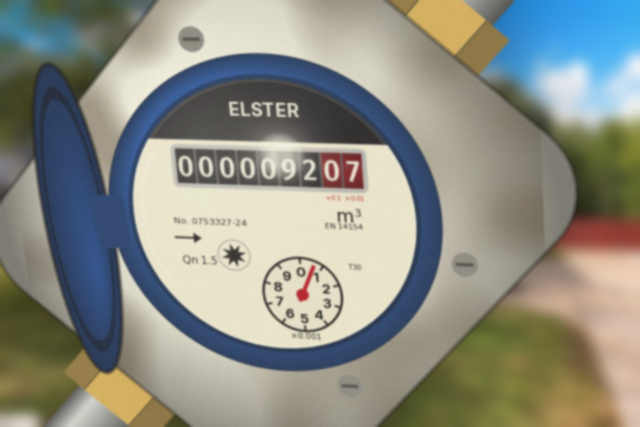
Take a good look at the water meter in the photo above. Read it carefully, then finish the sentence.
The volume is 92.070 m³
